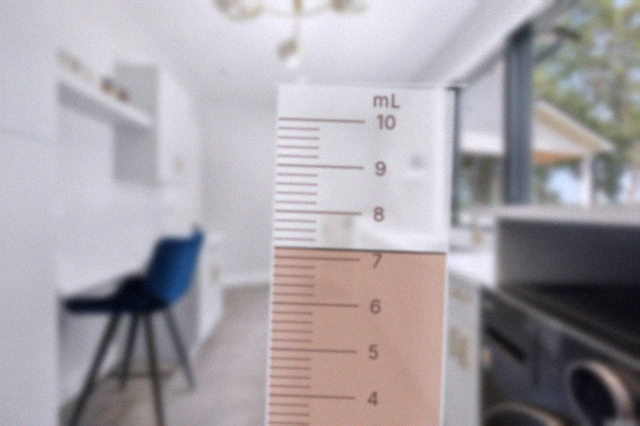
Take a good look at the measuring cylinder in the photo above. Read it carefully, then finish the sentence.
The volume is 7.2 mL
